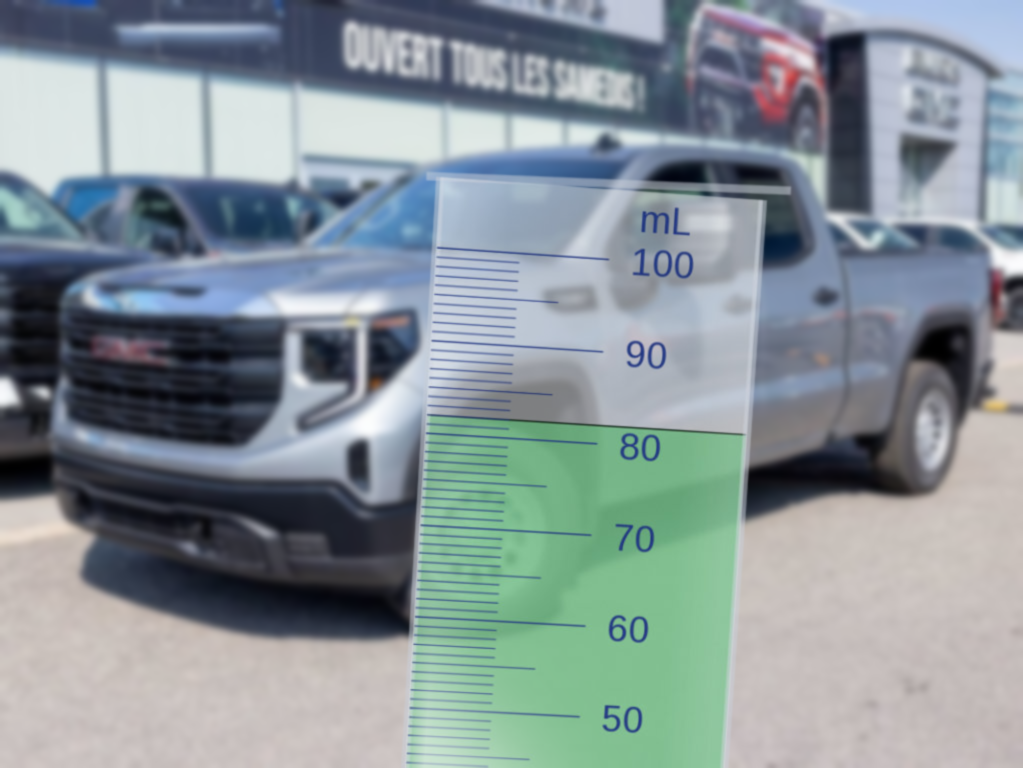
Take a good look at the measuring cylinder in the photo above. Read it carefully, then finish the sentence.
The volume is 82 mL
